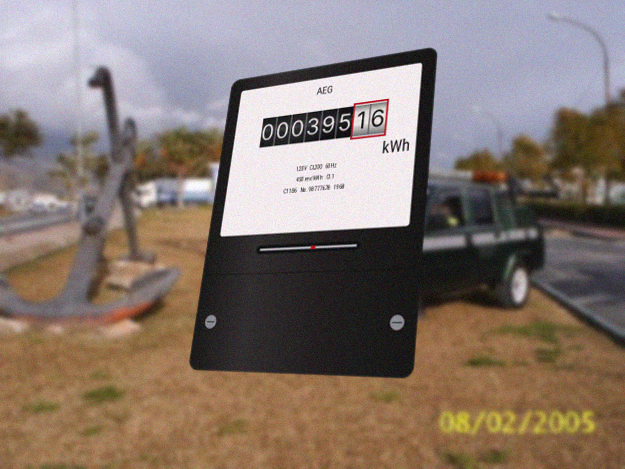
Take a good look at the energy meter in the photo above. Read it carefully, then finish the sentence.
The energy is 395.16 kWh
